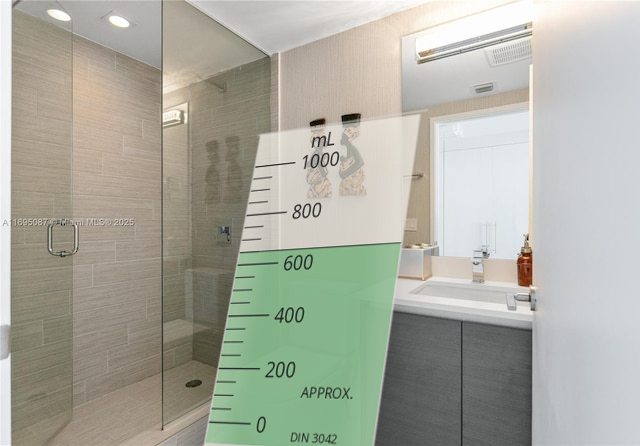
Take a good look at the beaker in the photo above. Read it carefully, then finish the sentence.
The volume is 650 mL
